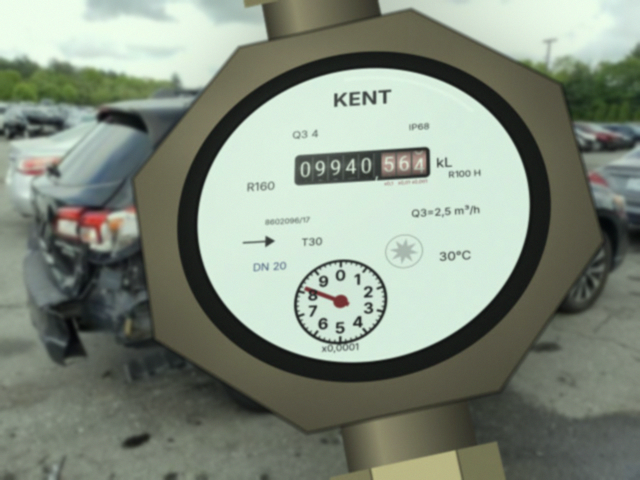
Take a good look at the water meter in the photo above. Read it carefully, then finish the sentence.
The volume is 9940.5638 kL
